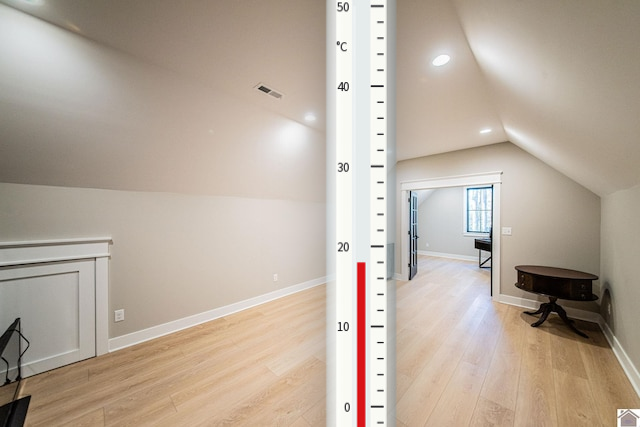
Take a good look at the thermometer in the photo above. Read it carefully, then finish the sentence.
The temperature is 18 °C
